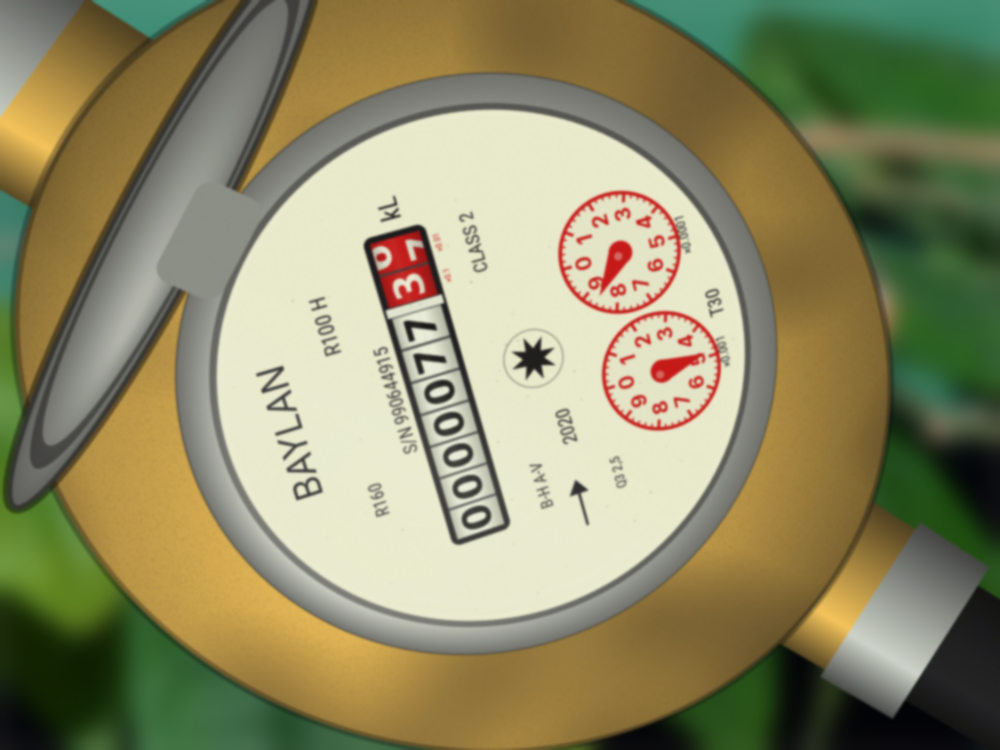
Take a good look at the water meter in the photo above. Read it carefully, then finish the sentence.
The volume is 77.3648 kL
